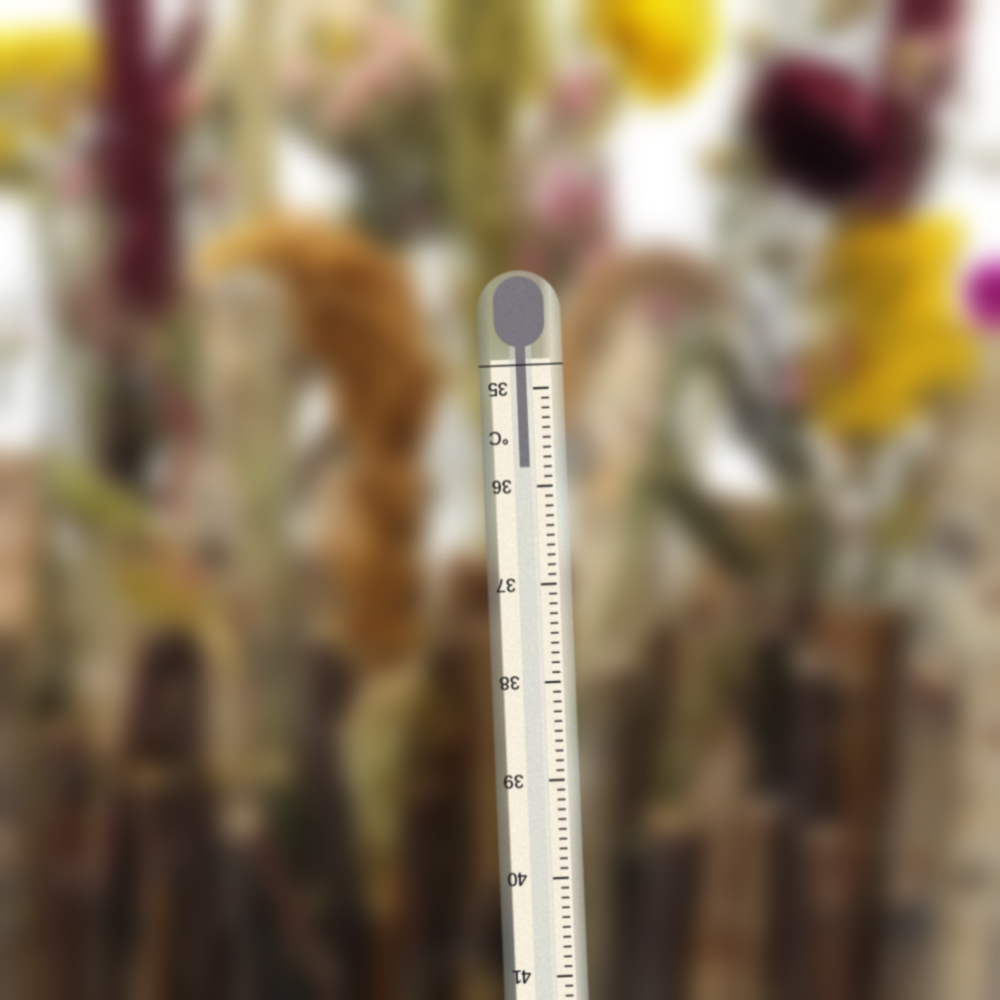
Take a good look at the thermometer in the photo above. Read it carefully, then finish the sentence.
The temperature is 35.8 °C
